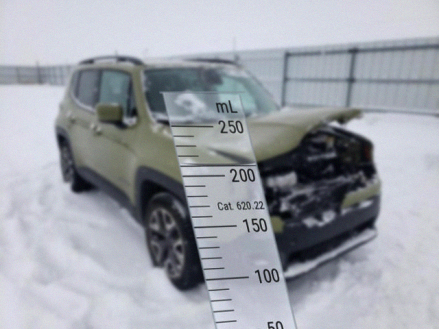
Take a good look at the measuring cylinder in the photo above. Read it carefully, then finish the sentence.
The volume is 210 mL
